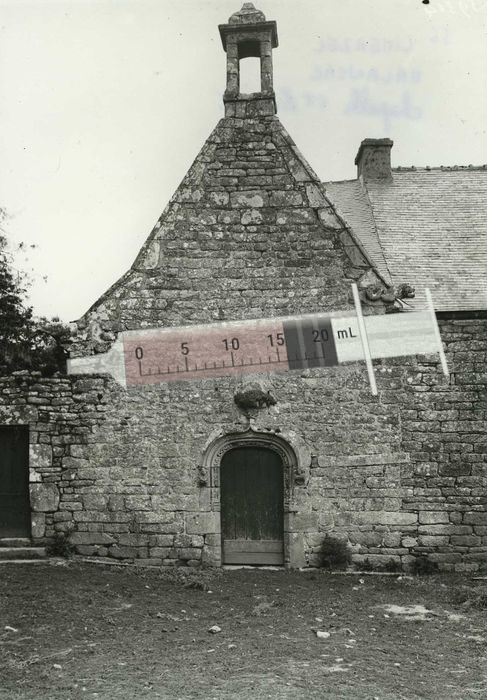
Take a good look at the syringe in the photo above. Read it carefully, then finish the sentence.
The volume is 16 mL
